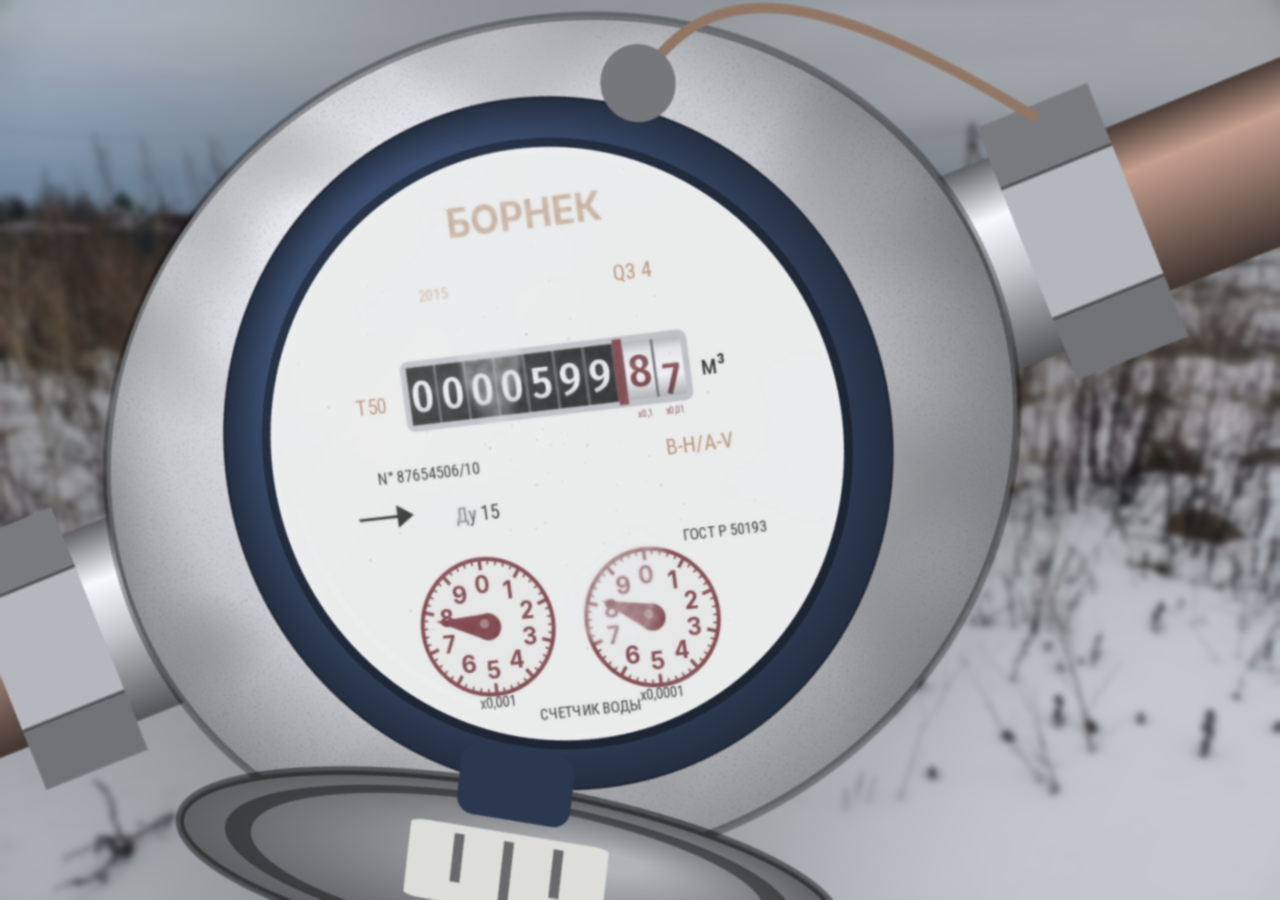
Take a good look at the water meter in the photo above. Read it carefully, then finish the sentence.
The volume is 599.8678 m³
